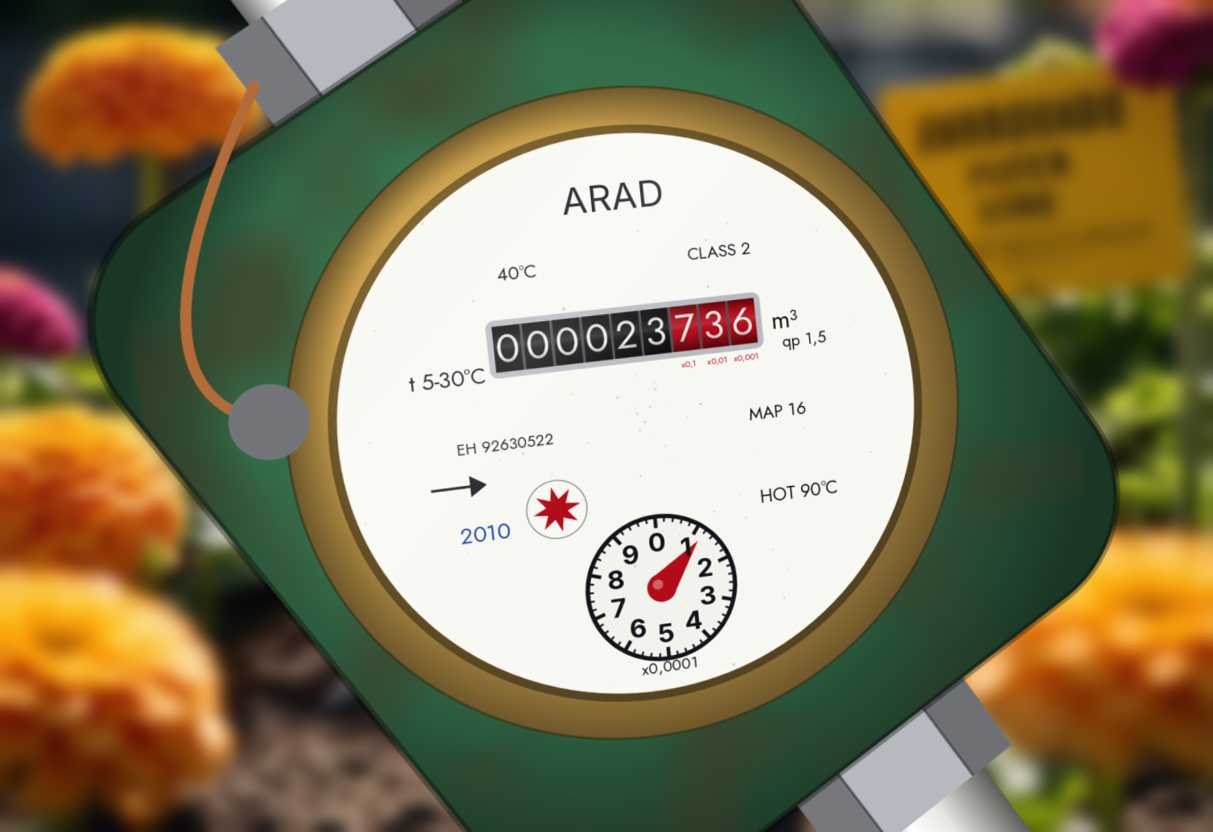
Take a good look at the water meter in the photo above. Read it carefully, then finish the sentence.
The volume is 23.7361 m³
